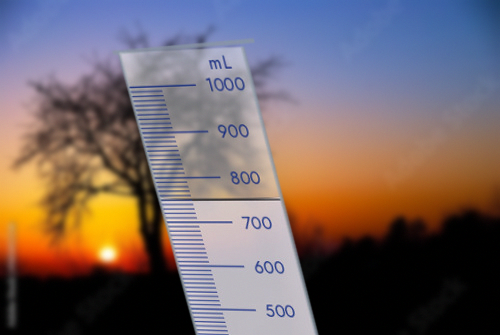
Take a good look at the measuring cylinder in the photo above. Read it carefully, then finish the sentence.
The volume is 750 mL
